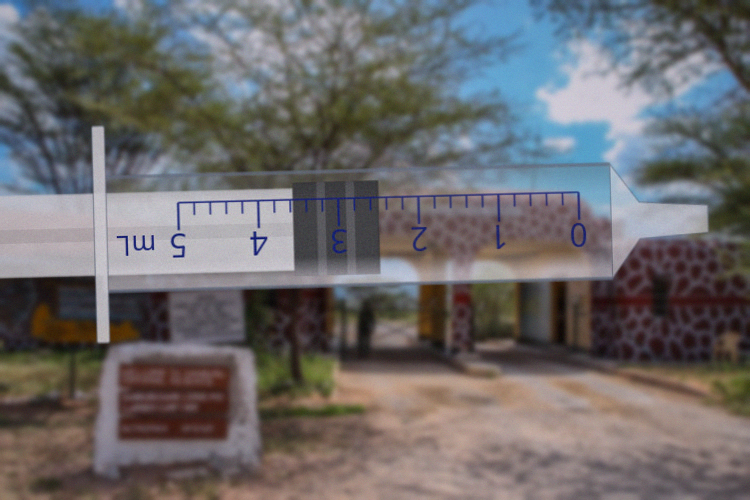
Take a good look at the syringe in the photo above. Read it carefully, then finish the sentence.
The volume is 2.5 mL
